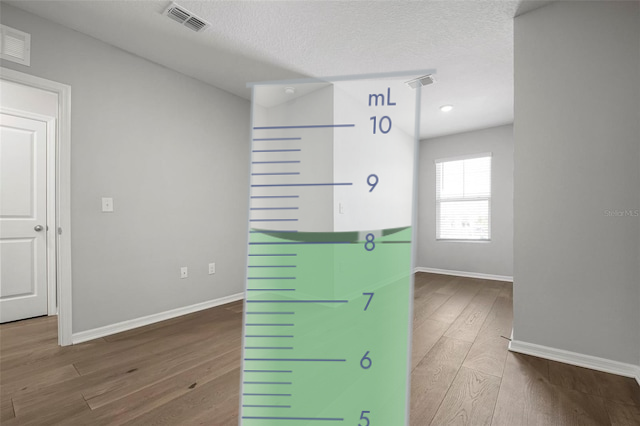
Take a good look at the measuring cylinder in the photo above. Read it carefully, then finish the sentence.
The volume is 8 mL
